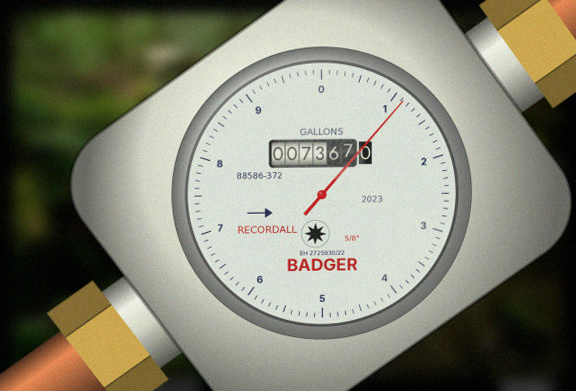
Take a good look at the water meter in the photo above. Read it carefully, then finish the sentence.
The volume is 73671.1 gal
